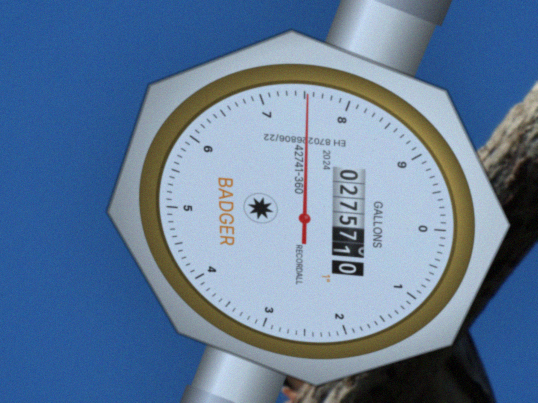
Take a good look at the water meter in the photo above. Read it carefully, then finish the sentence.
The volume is 275707.5 gal
